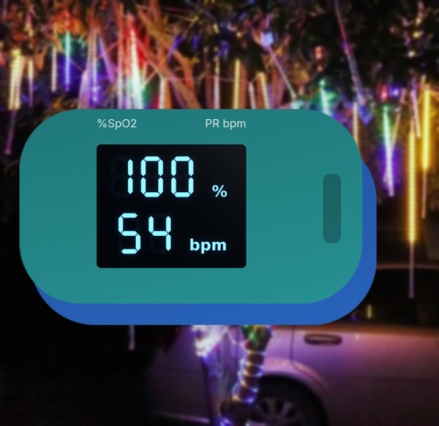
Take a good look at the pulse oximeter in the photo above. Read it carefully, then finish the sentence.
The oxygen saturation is 100 %
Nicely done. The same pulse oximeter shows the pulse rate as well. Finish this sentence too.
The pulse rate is 54 bpm
